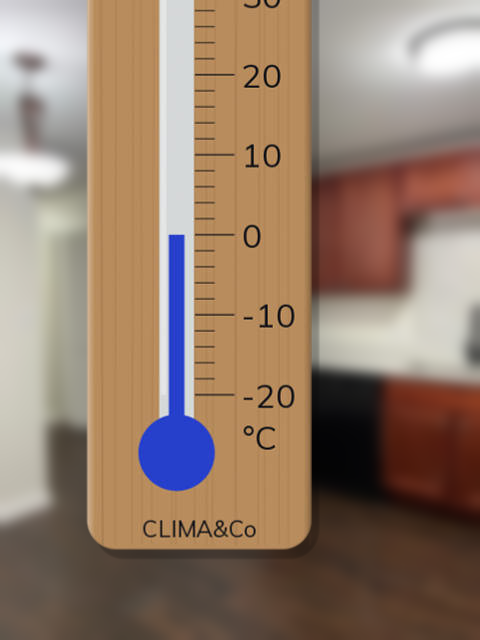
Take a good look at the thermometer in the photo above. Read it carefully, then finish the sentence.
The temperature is 0 °C
